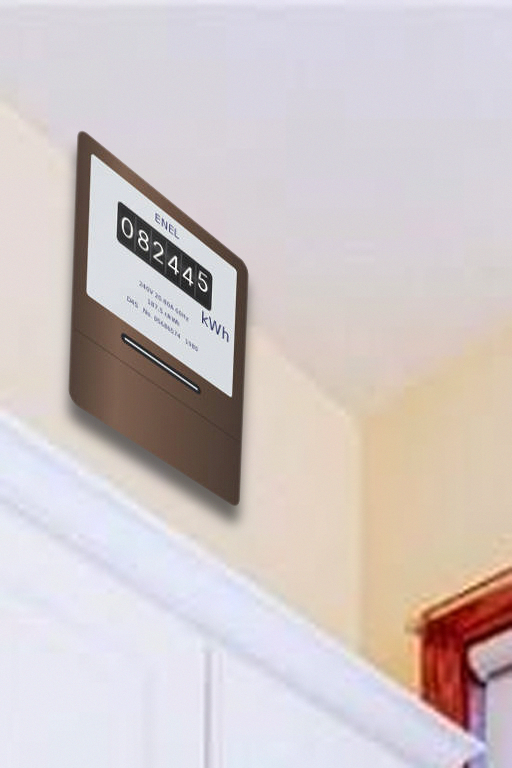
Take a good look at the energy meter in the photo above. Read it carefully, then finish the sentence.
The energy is 82445 kWh
